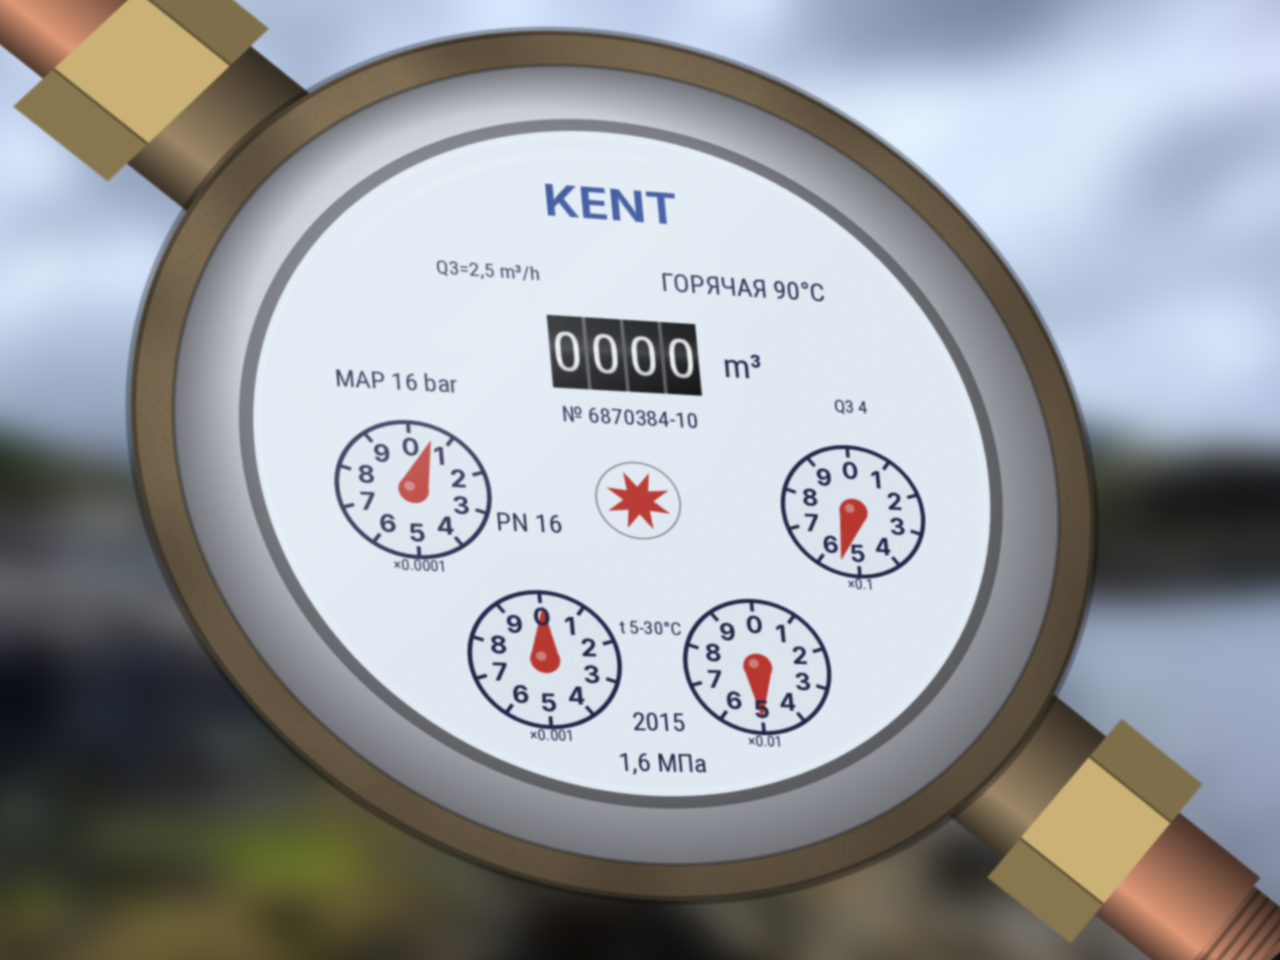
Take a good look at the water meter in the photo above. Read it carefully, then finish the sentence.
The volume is 0.5500 m³
